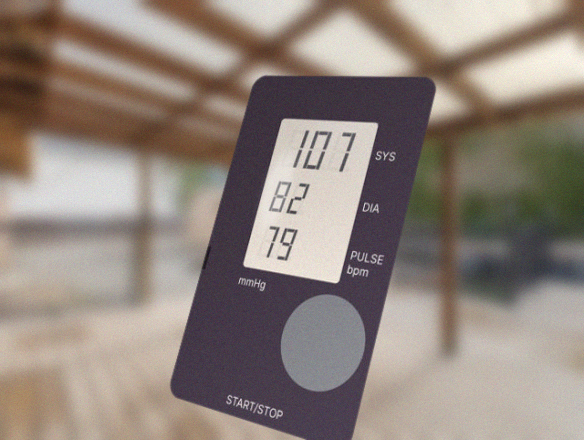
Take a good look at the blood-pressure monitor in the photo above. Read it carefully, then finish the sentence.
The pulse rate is 79 bpm
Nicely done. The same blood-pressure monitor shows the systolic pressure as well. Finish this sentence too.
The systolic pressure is 107 mmHg
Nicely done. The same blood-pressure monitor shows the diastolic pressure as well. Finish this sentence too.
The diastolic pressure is 82 mmHg
